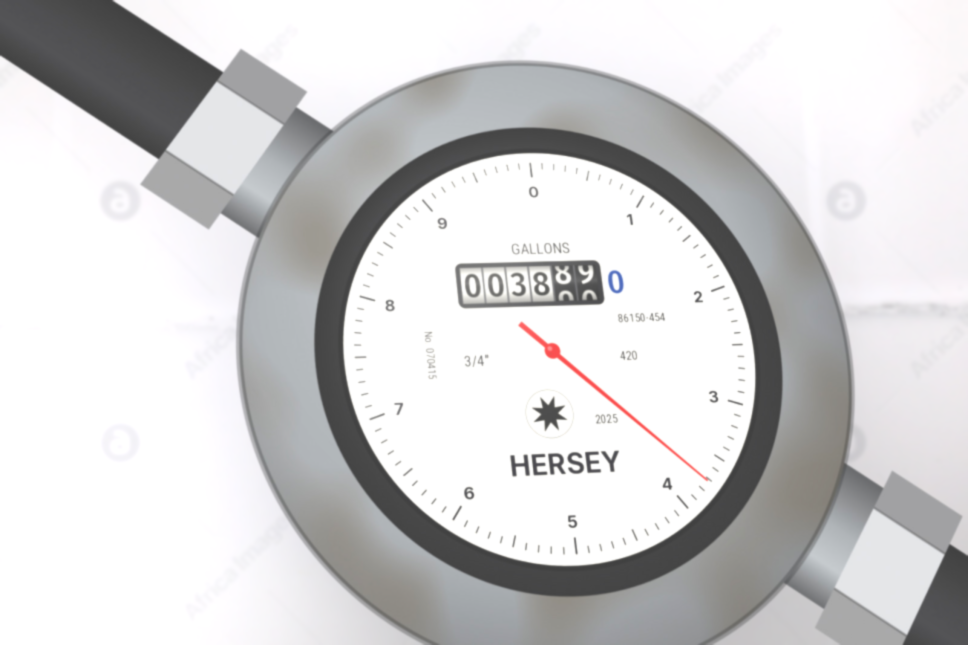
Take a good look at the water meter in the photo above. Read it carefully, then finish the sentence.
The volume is 38893.7 gal
